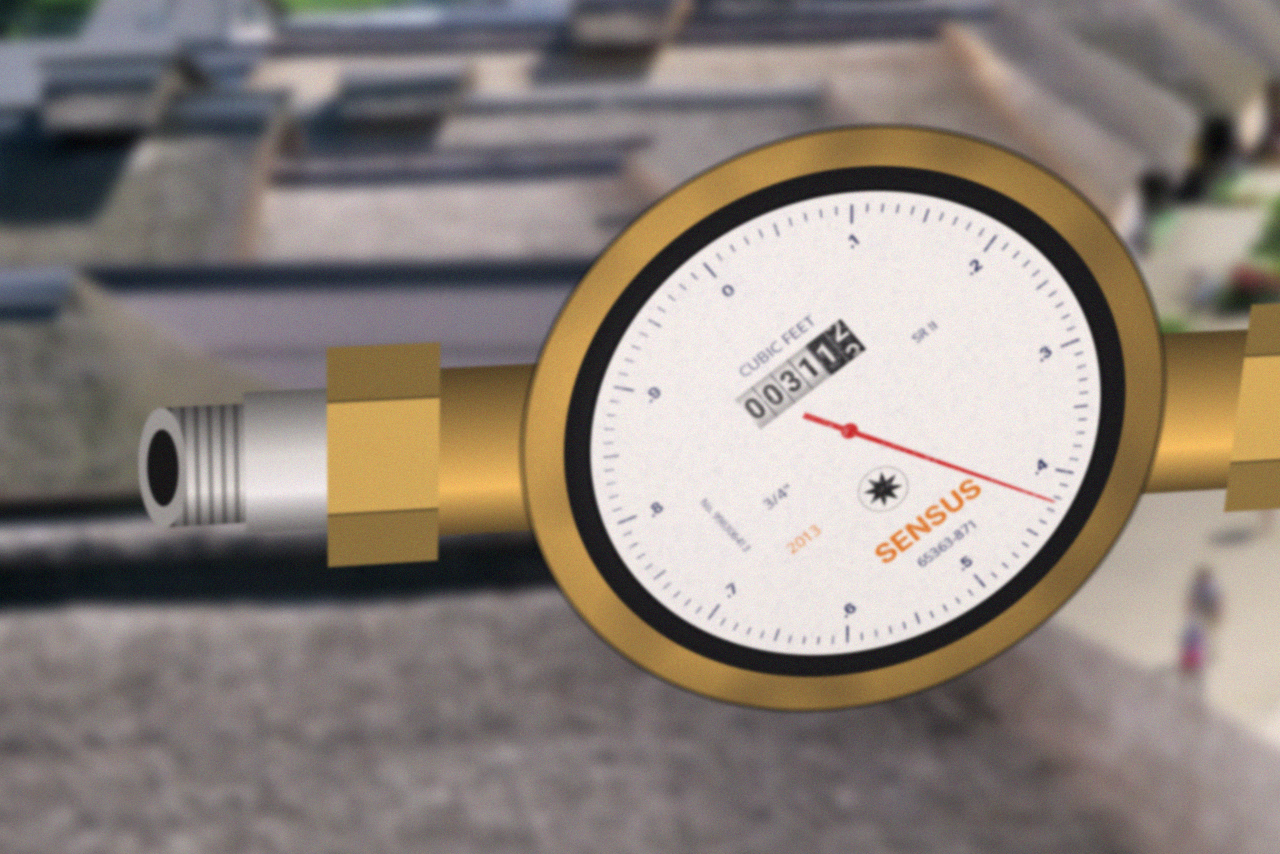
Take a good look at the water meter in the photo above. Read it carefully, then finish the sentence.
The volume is 3112.42 ft³
